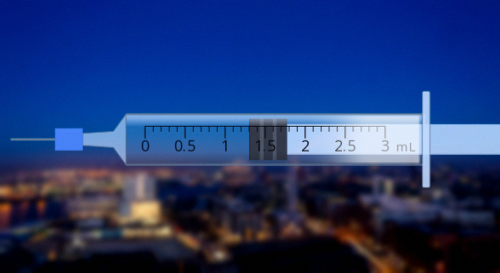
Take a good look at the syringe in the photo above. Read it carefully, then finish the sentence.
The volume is 1.3 mL
